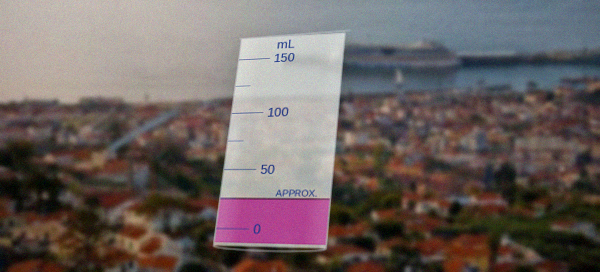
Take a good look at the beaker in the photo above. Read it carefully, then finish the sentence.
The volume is 25 mL
